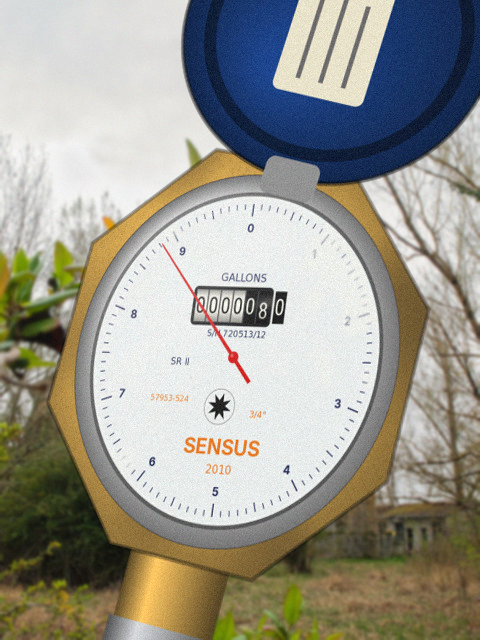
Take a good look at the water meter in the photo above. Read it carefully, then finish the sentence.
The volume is 78.8 gal
